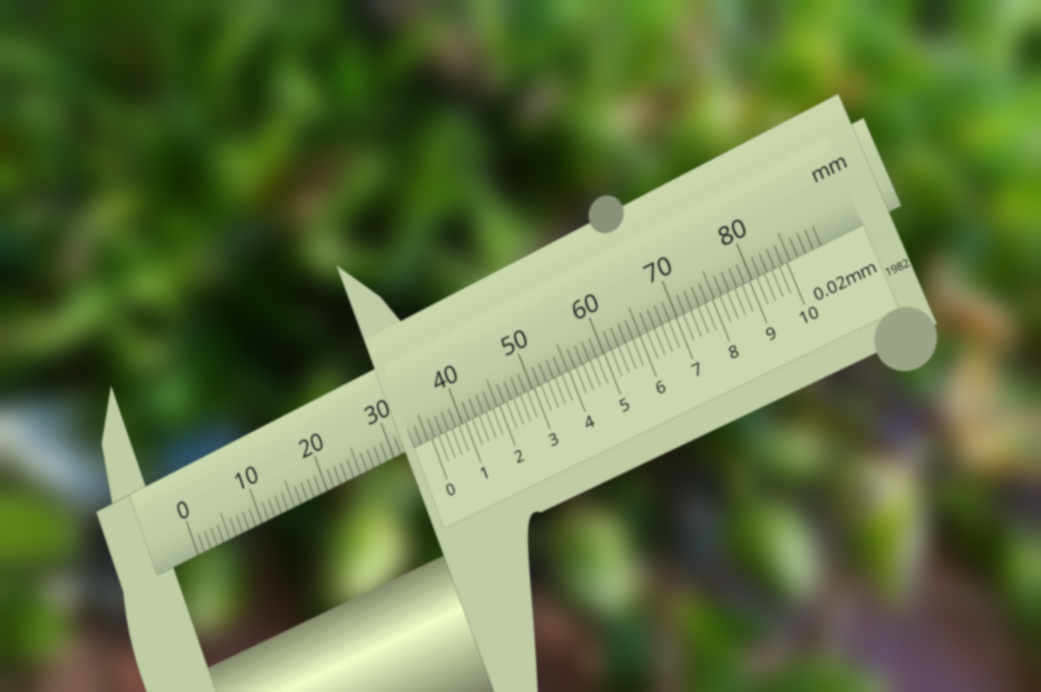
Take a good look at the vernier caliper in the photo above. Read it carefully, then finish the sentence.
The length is 35.6 mm
